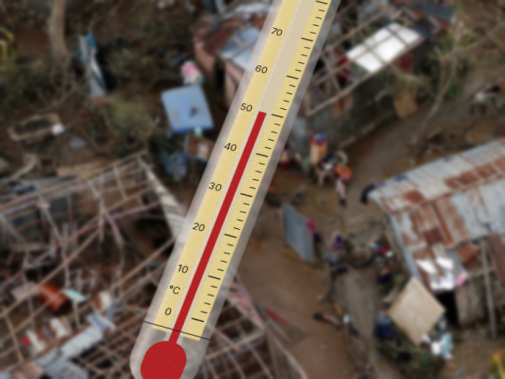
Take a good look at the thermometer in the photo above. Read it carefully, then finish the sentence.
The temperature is 50 °C
